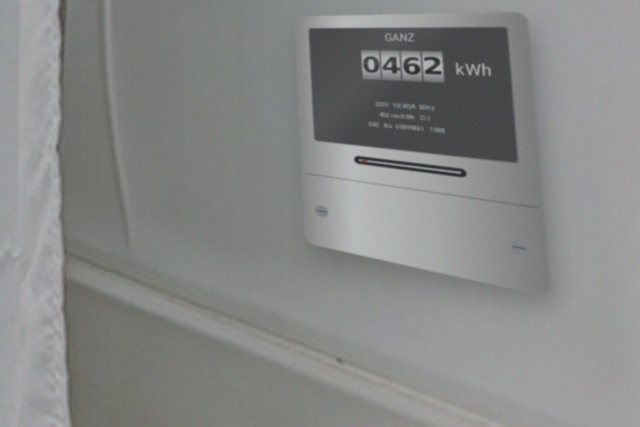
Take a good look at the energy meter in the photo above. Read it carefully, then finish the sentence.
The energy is 462 kWh
